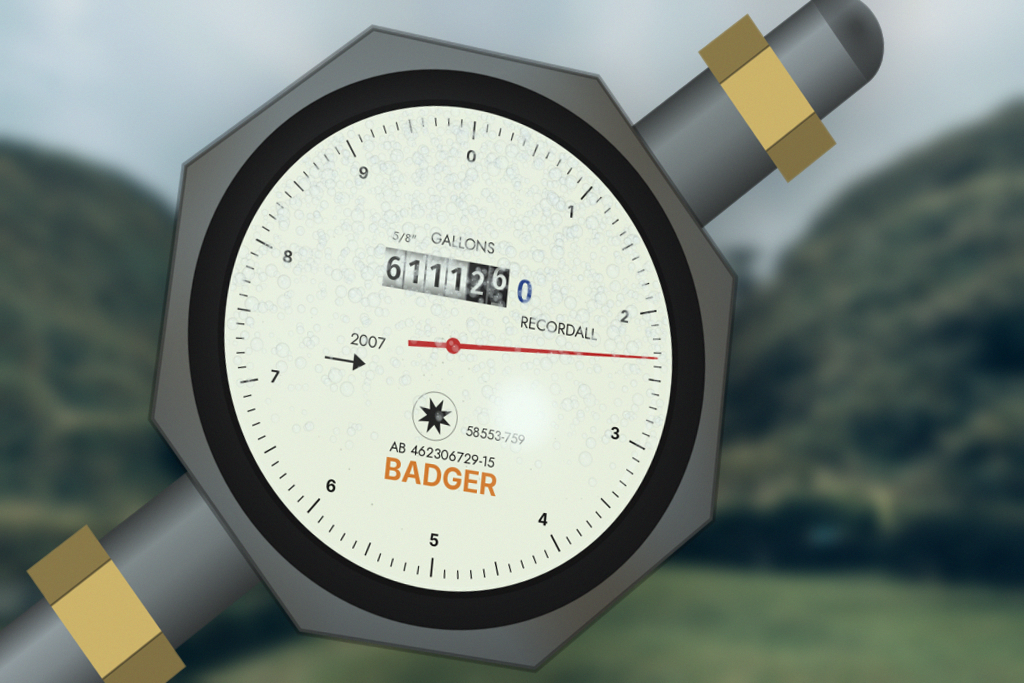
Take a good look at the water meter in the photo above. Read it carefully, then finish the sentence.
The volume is 6111262.3 gal
